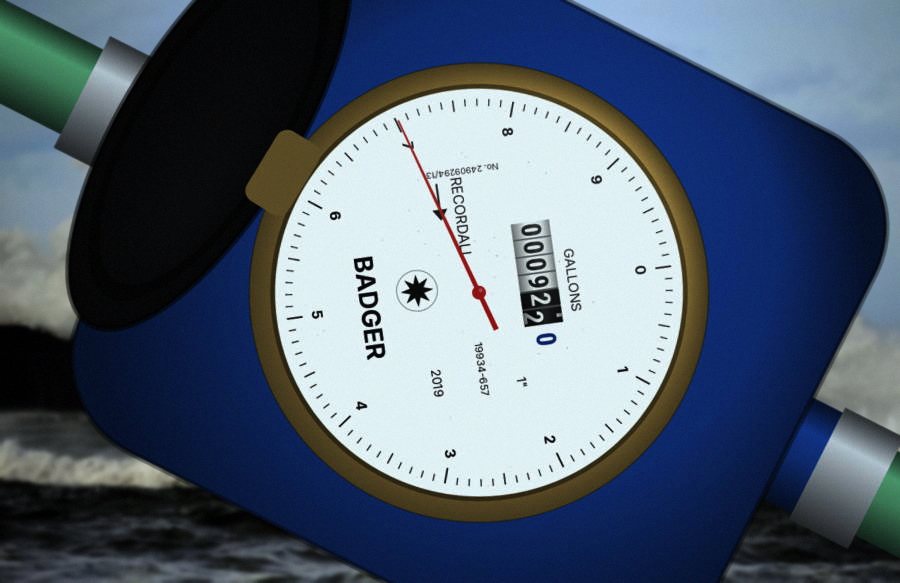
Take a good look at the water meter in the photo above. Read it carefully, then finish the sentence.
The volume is 9217.0 gal
